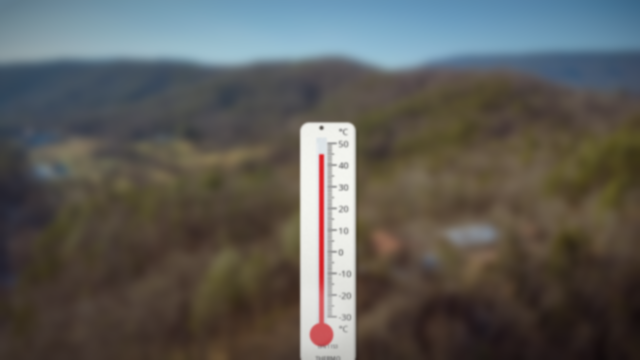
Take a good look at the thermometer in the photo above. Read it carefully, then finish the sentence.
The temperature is 45 °C
